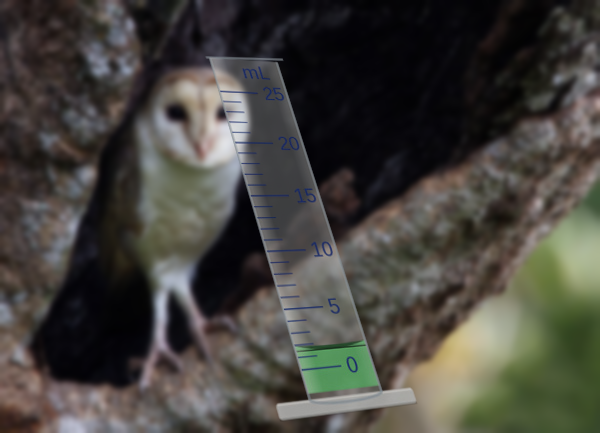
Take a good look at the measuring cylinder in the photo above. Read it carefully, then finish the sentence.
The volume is 1.5 mL
